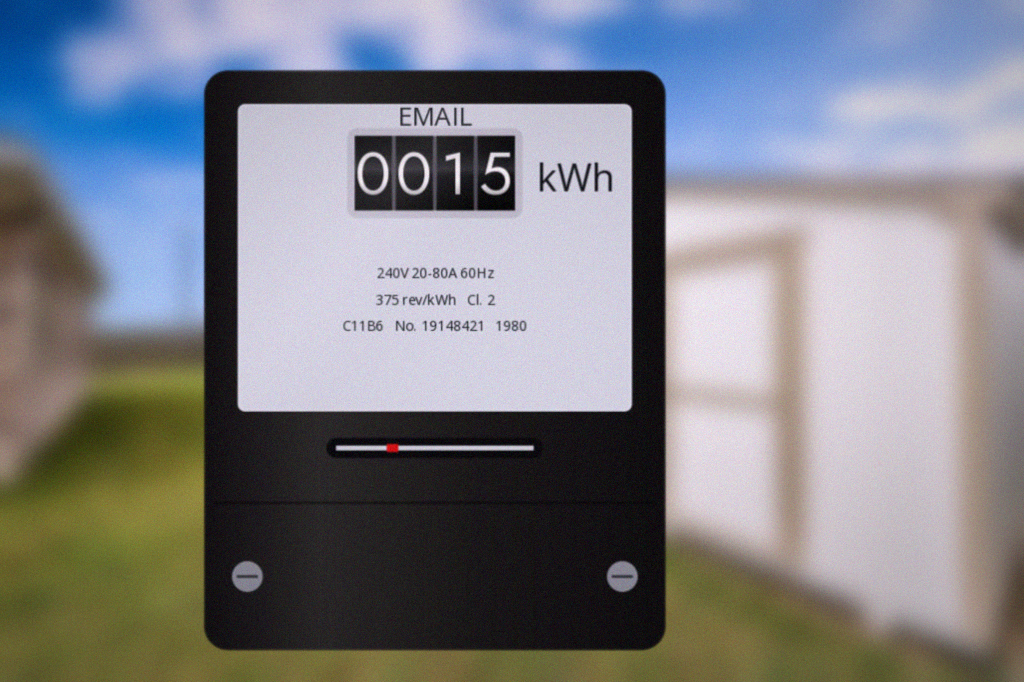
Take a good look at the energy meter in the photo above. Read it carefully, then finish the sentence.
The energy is 15 kWh
